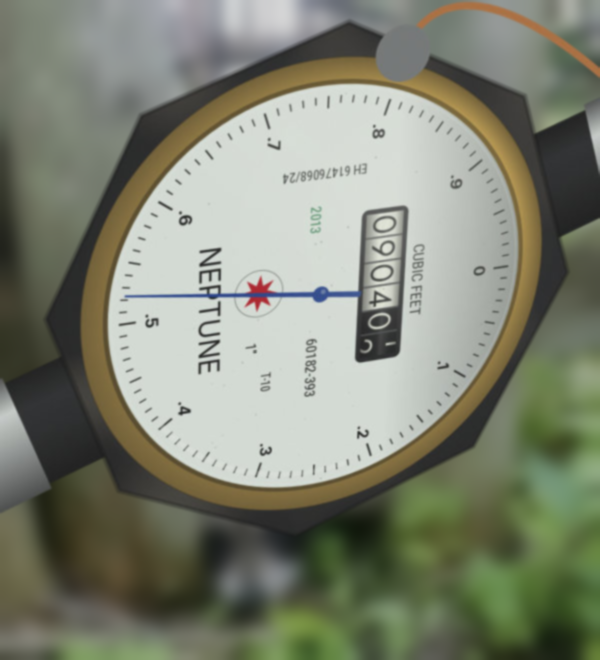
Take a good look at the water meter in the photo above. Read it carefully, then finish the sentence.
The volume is 90401.52 ft³
